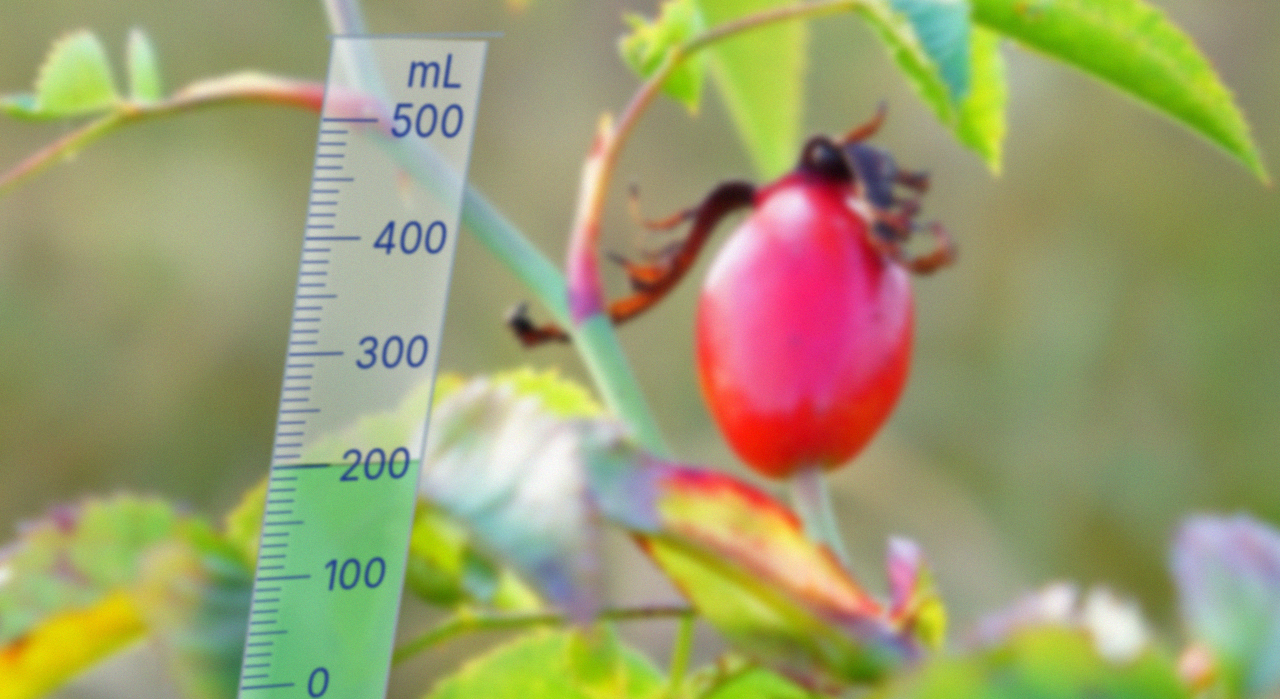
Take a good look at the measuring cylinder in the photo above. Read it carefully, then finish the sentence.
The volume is 200 mL
